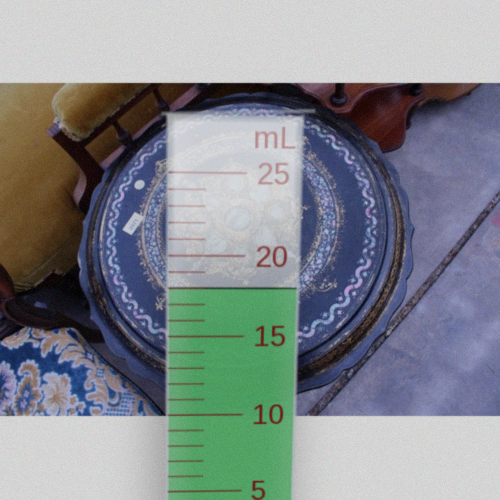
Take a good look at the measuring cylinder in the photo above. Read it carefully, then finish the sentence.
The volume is 18 mL
